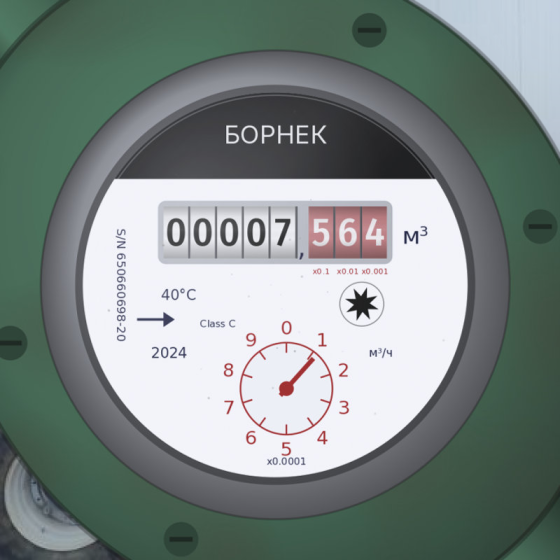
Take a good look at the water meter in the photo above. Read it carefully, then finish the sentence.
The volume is 7.5641 m³
